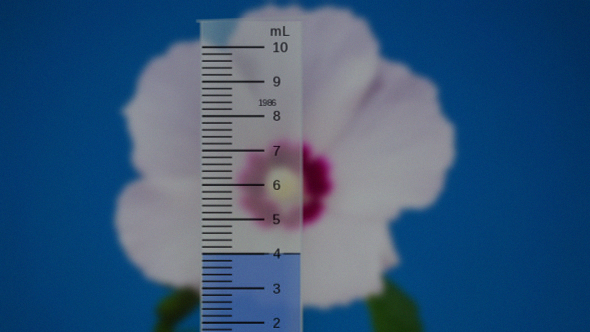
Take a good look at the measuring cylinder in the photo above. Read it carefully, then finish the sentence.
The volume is 4 mL
